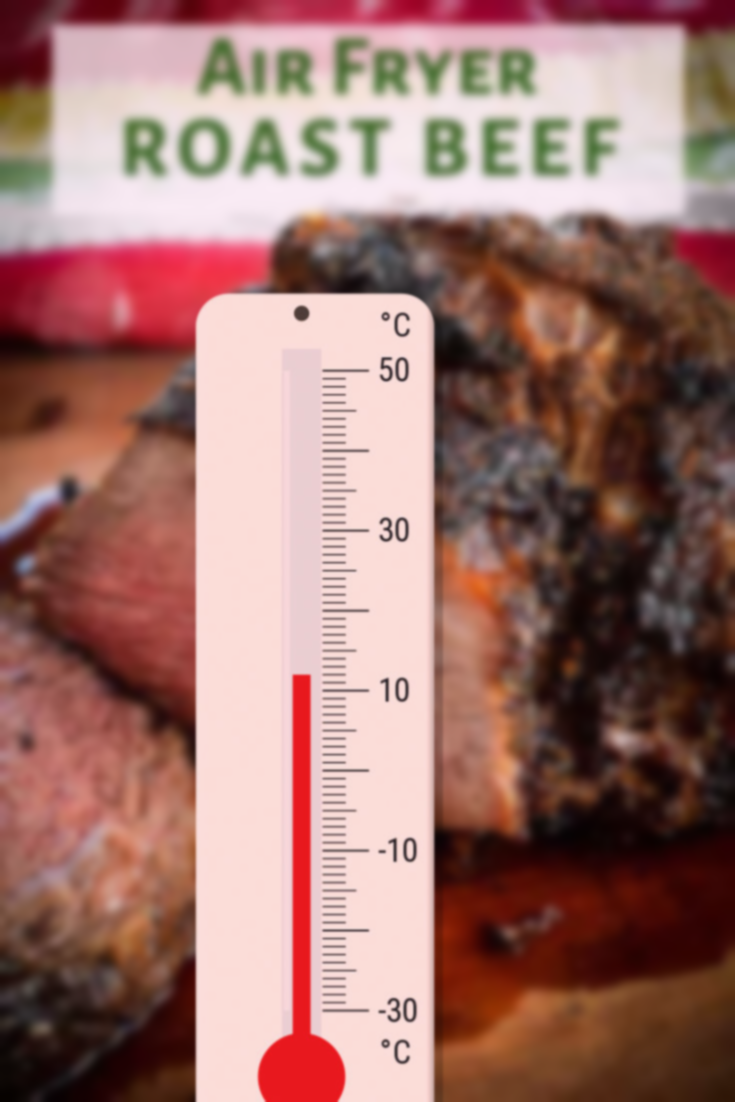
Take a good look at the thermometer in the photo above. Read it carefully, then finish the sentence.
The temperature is 12 °C
